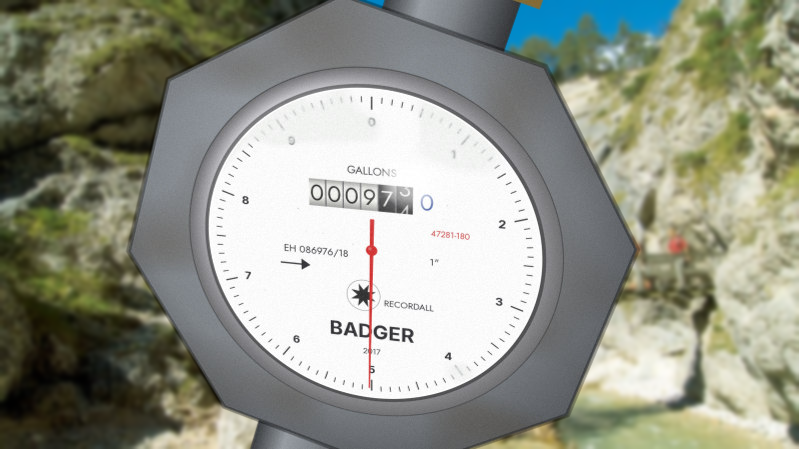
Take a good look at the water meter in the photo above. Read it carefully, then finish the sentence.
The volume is 9735.0 gal
